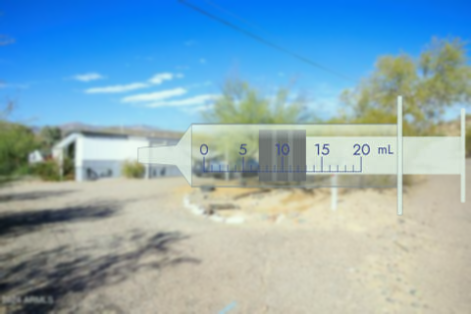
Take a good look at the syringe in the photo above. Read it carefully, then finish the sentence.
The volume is 7 mL
